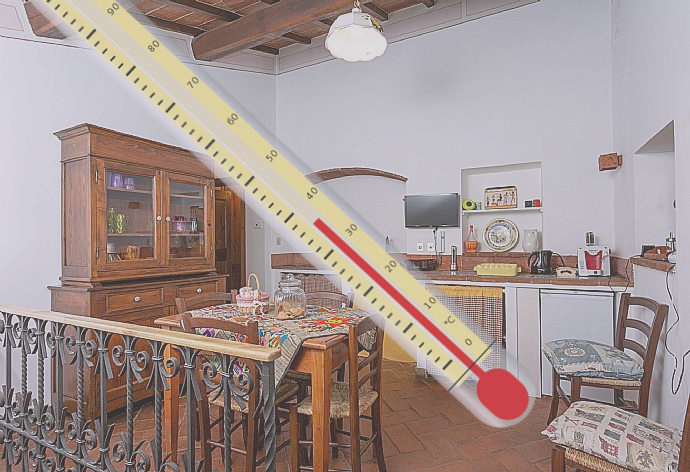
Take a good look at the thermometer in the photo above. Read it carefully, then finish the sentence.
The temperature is 36 °C
